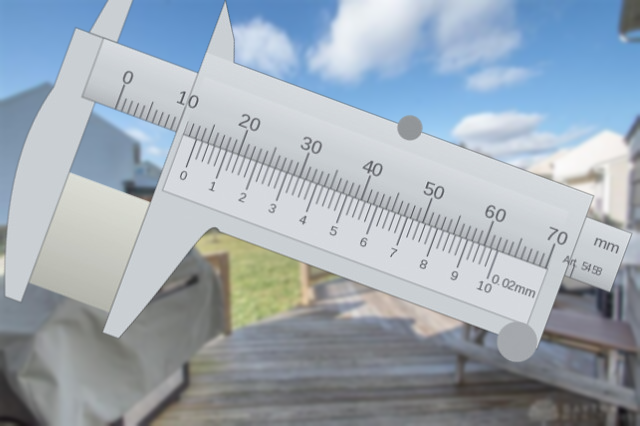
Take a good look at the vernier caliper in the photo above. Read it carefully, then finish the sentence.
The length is 13.2 mm
